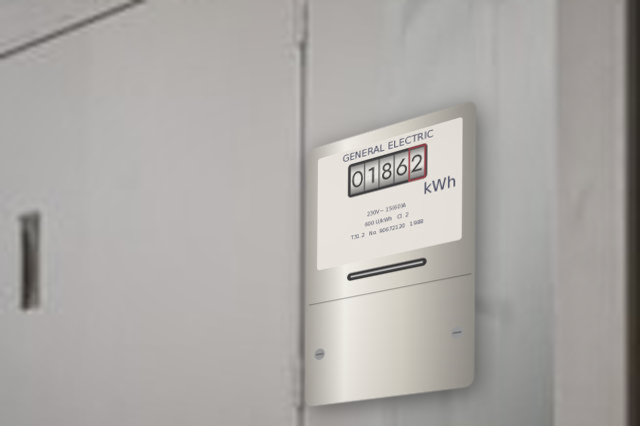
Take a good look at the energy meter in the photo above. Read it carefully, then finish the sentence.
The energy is 186.2 kWh
